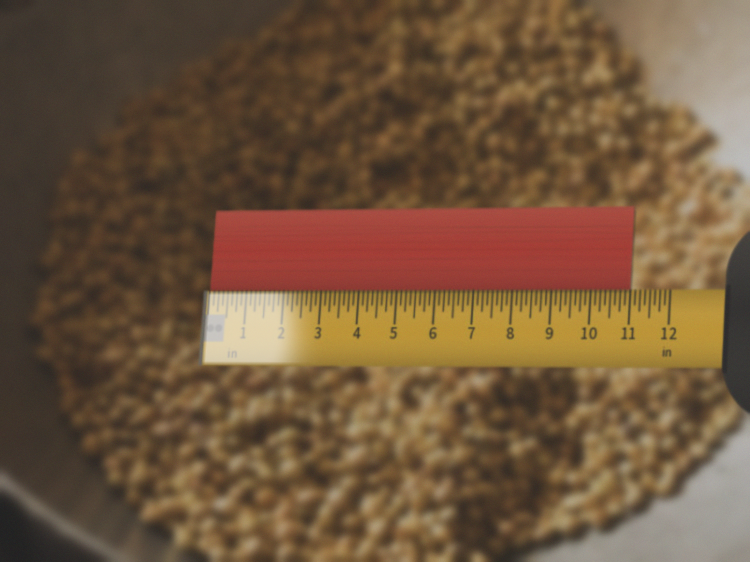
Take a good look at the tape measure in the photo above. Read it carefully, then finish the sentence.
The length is 11 in
